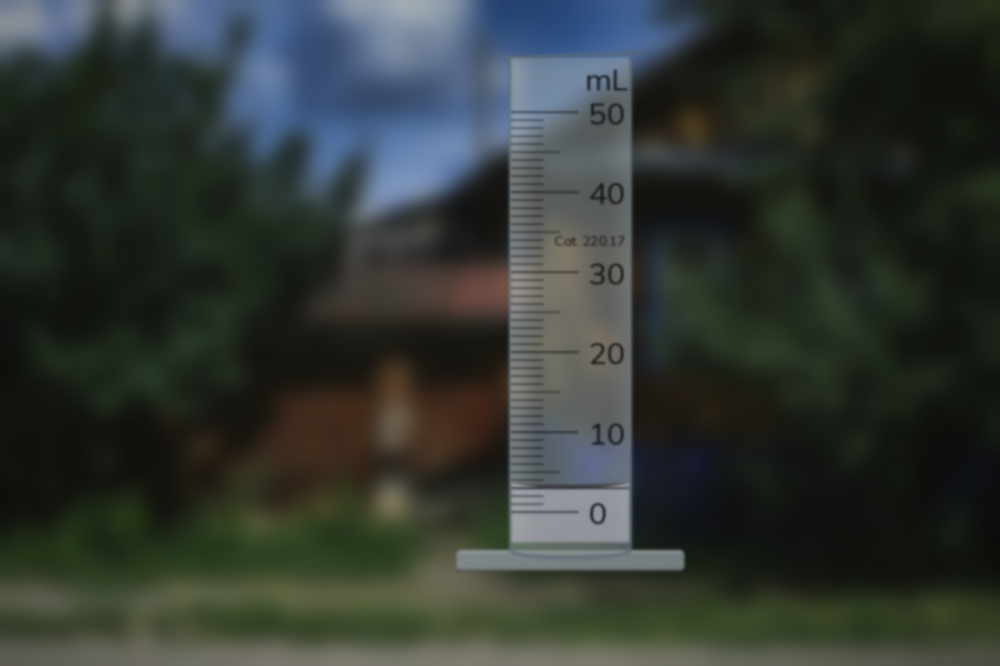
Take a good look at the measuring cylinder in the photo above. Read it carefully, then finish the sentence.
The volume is 3 mL
